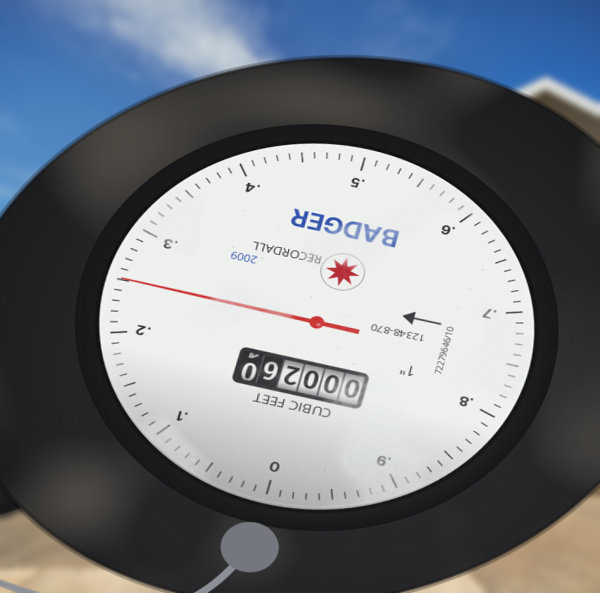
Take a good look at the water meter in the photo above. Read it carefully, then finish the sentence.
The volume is 260.25 ft³
